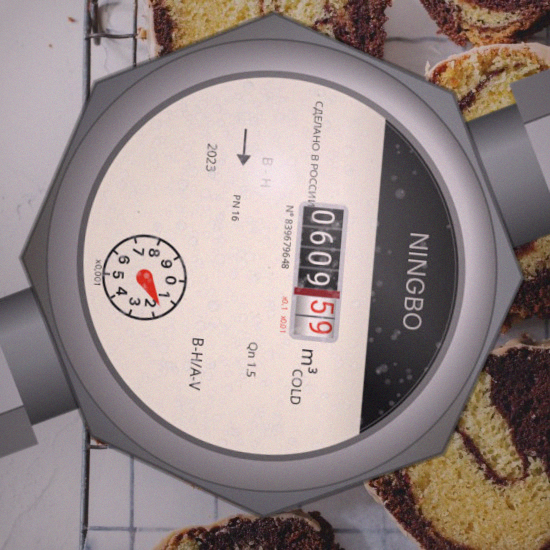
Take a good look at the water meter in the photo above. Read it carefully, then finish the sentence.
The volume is 609.591 m³
